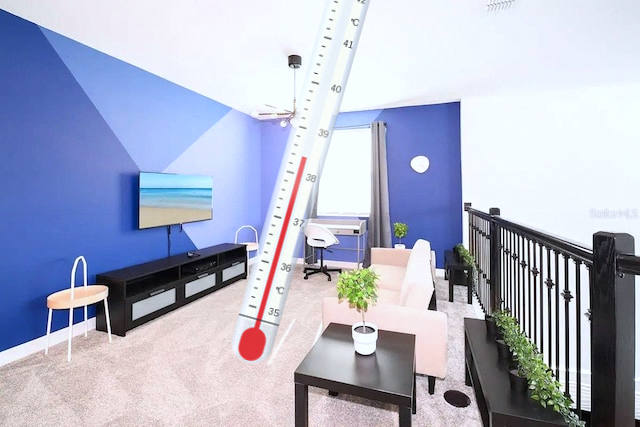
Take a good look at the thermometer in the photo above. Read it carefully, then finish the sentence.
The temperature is 38.4 °C
